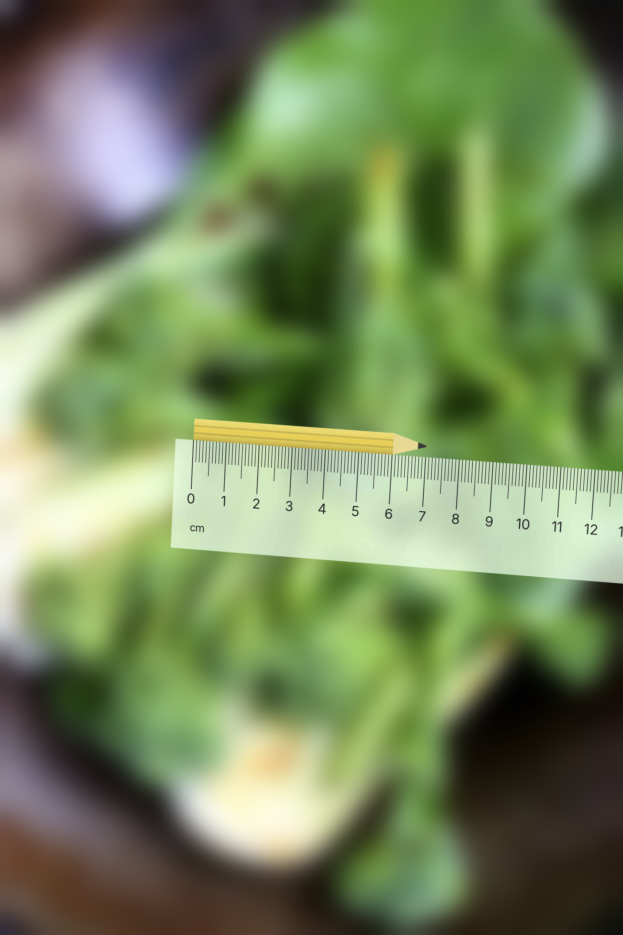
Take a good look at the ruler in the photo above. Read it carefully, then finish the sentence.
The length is 7 cm
